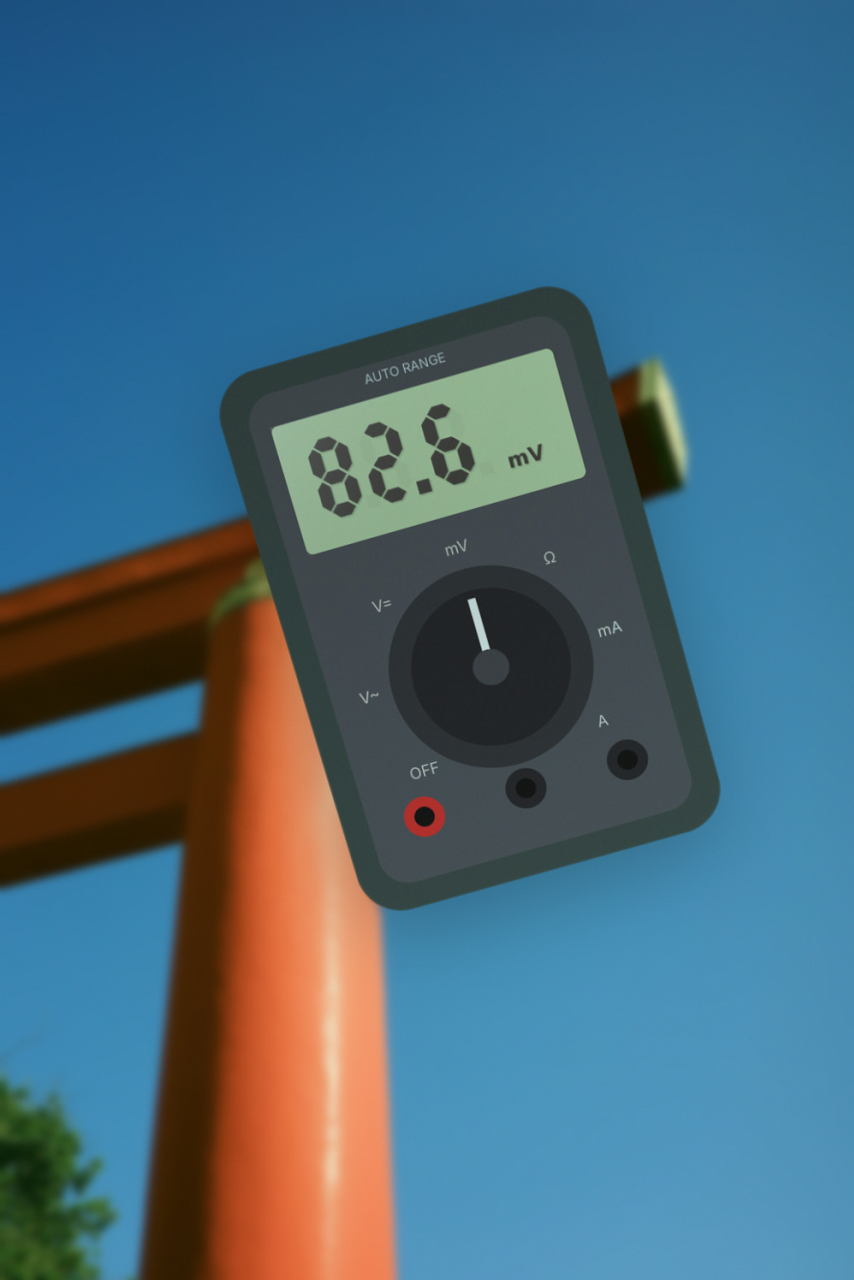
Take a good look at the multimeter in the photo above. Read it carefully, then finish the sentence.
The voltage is 82.6 mV
